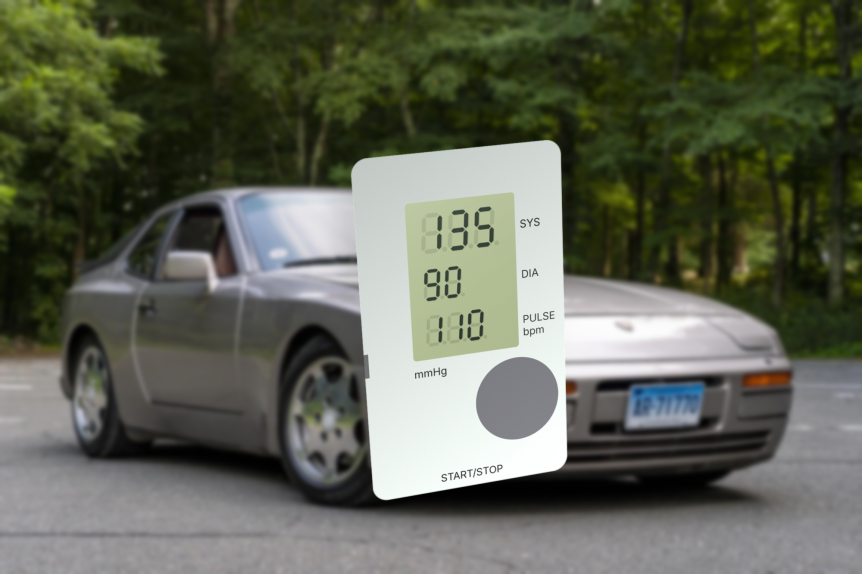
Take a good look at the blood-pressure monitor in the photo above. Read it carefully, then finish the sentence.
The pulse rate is 110 bpm
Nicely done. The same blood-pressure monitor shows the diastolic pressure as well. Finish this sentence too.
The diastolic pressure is 90 mmHg
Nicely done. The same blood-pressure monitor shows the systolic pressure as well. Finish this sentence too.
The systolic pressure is 135 mmHg
